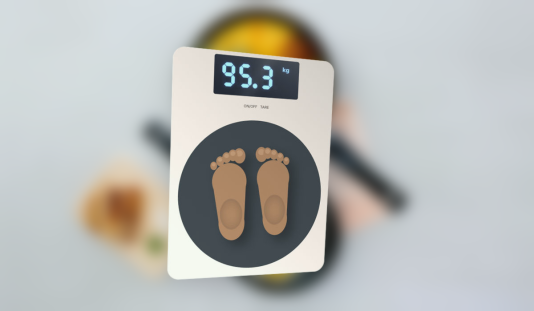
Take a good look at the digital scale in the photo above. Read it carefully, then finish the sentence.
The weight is 95.3 kg
